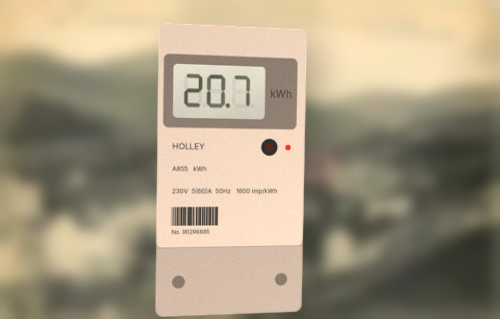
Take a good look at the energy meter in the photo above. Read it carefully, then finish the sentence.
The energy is 20.7 kWh
